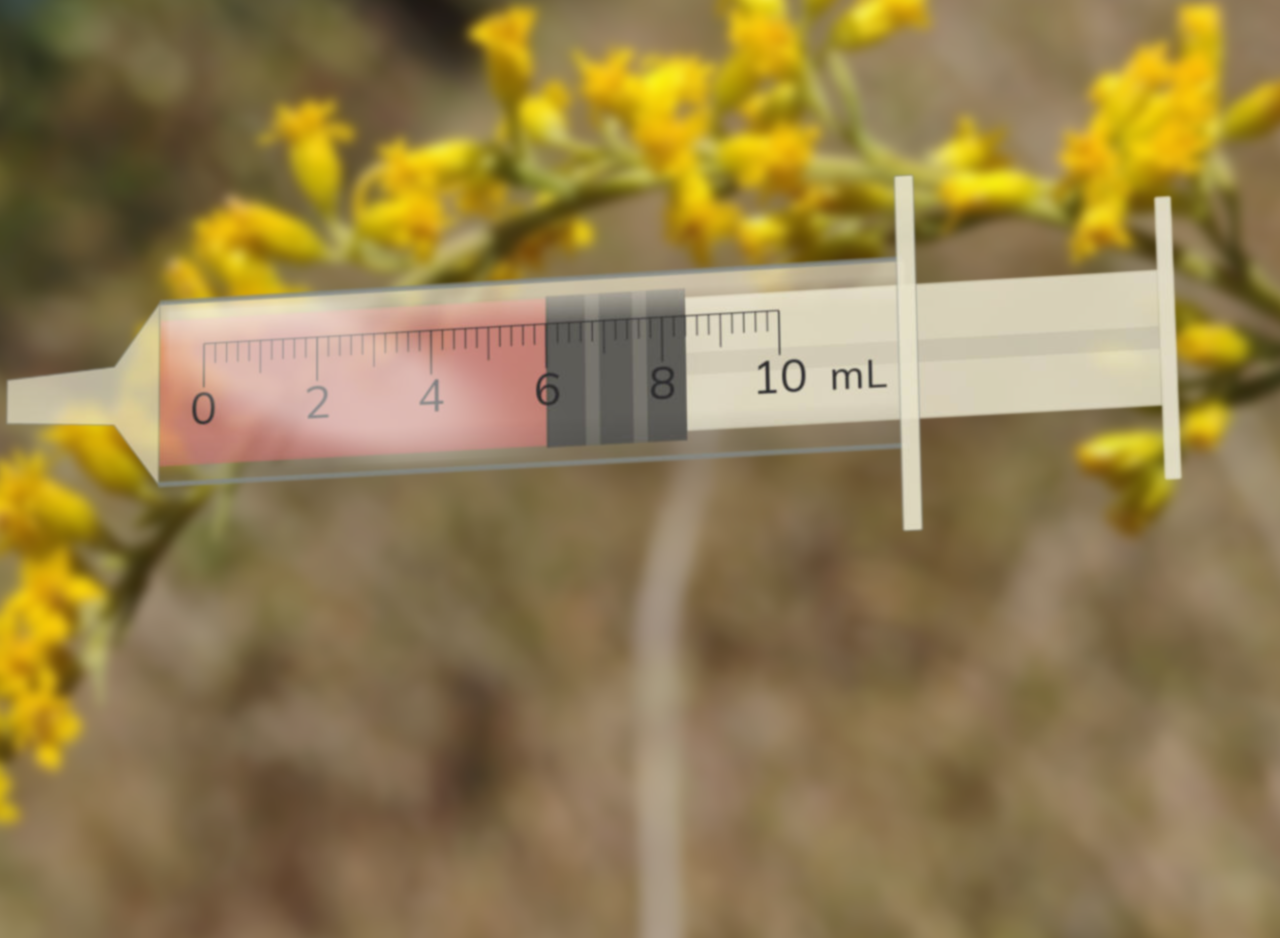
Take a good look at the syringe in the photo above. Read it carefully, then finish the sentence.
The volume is 6 mL
